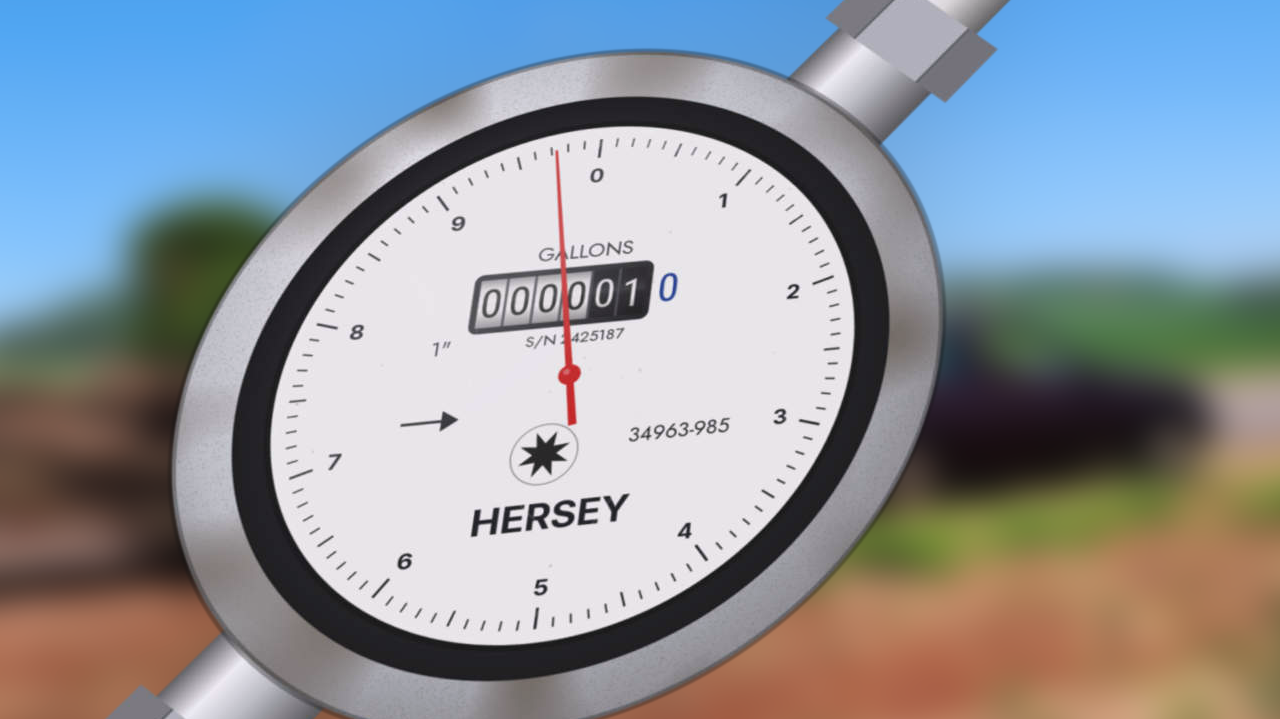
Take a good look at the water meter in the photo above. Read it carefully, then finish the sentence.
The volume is 9.7 gal
